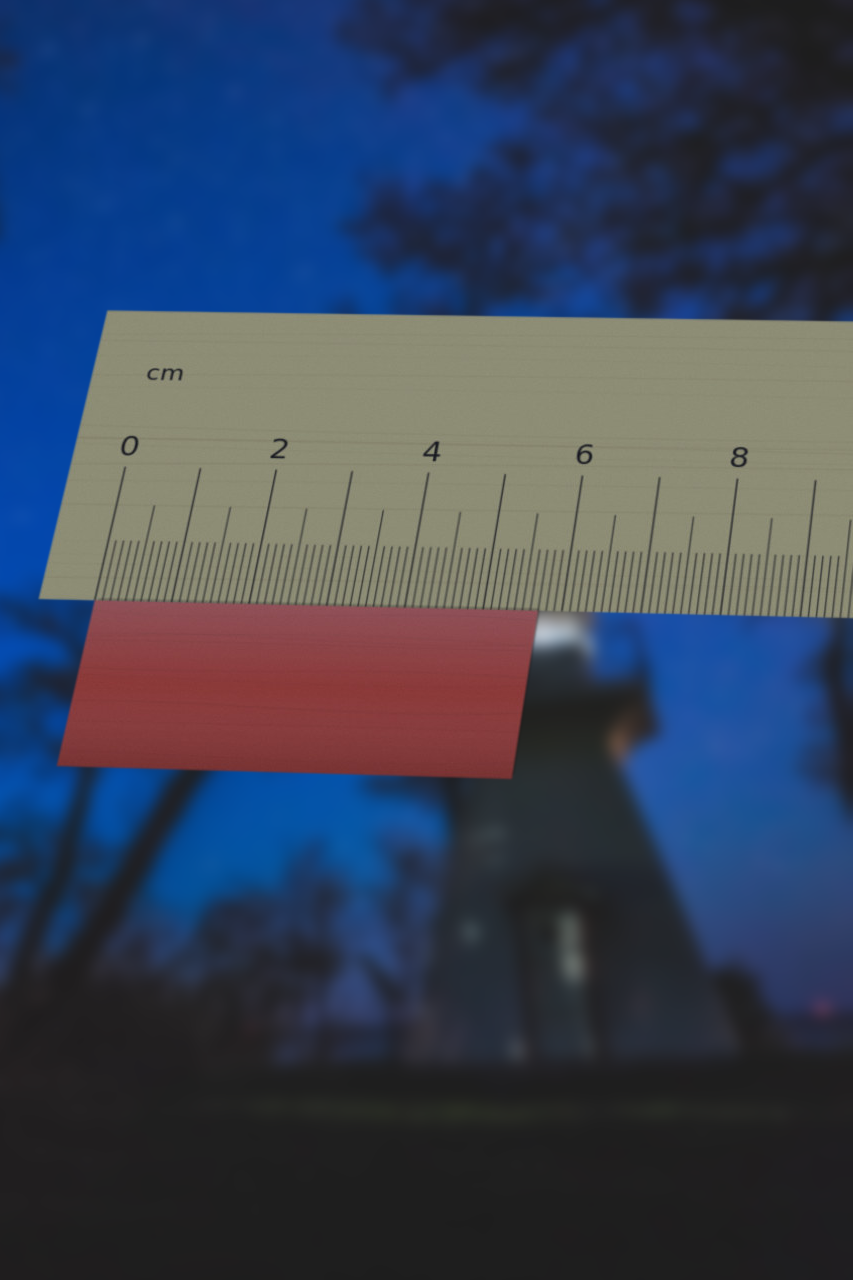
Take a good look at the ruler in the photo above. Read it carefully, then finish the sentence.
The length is 5.7 cm
